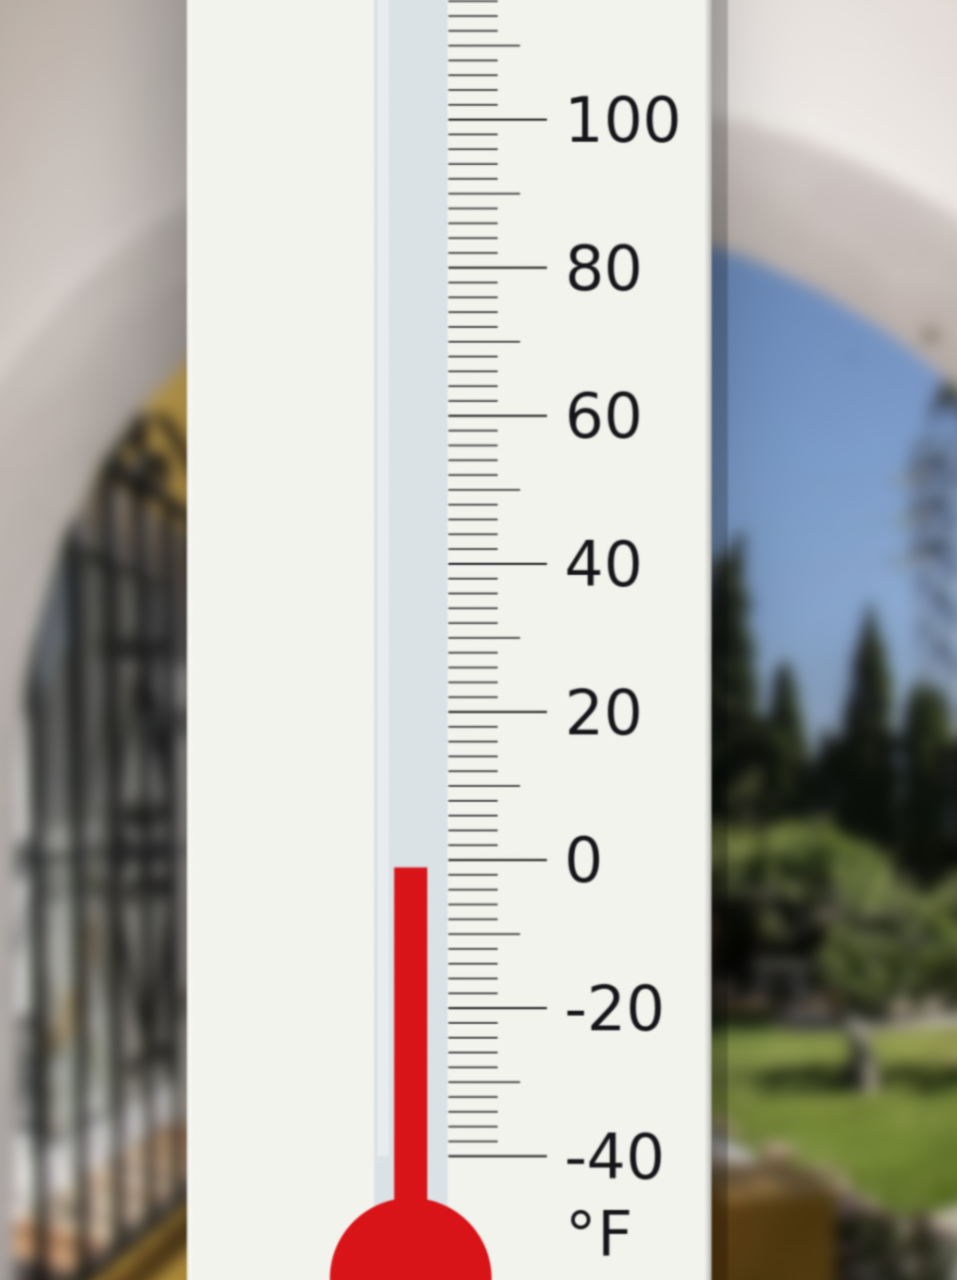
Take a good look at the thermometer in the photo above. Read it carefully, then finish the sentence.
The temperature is -1 °F
